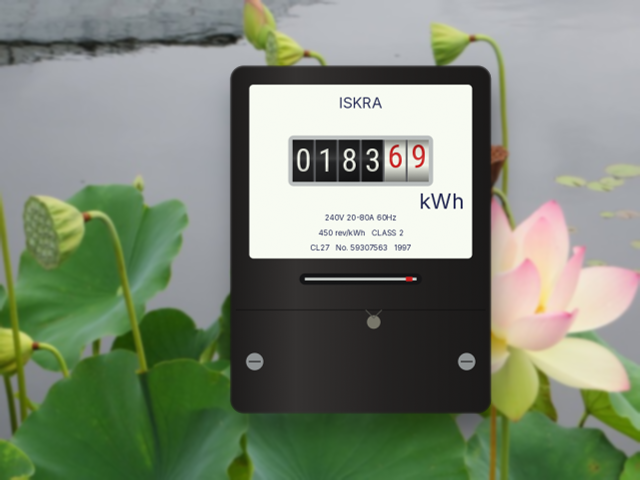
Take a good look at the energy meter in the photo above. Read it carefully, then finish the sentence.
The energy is 183.69 kWh
